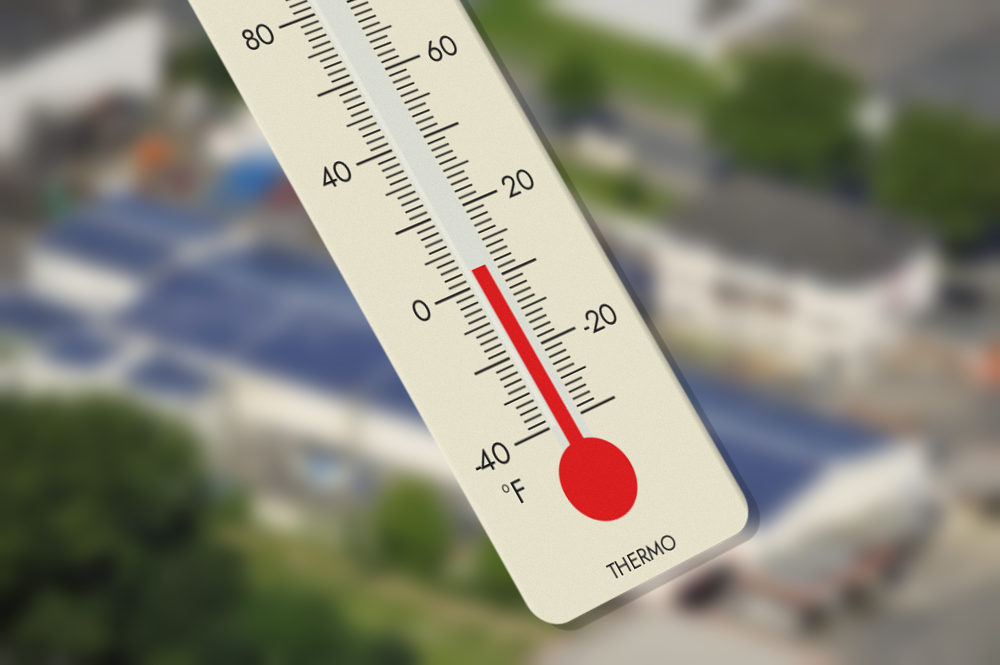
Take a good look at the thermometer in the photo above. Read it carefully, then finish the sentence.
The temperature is 4 °F
